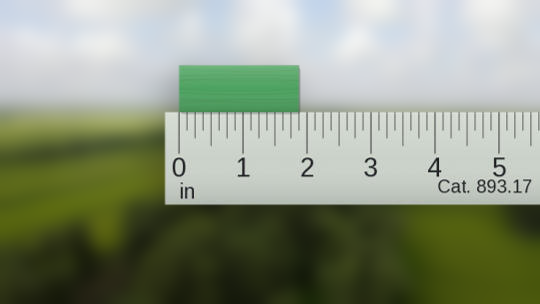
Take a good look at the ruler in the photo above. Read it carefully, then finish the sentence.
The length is 1.875 in
